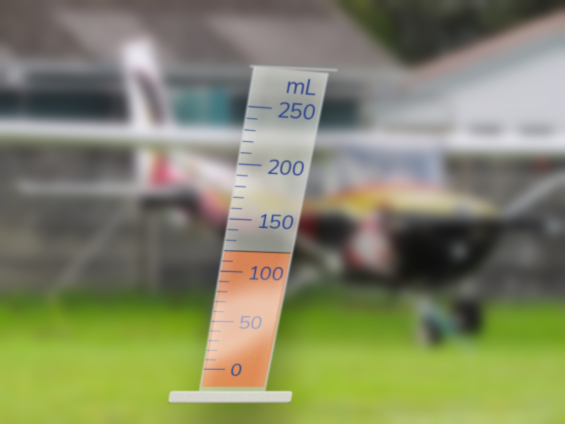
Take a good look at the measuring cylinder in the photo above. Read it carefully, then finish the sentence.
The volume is 120 mL
